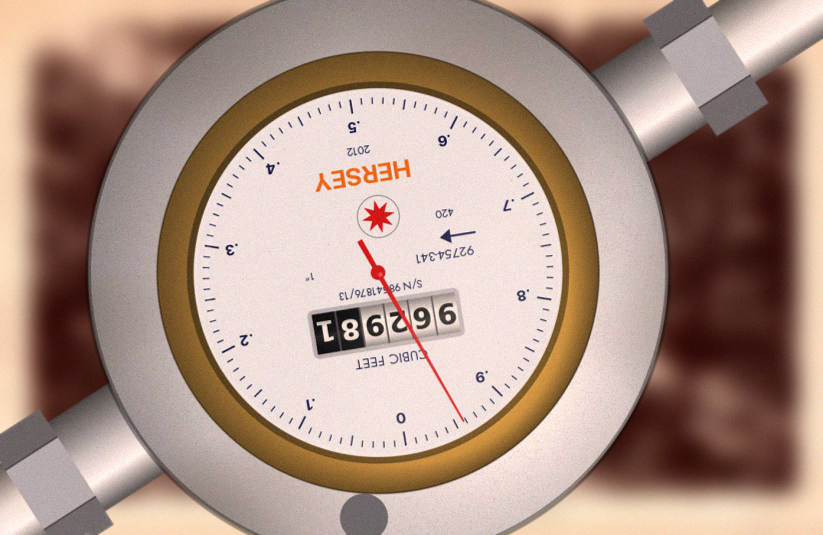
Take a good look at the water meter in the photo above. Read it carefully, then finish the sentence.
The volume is 962980.94 ft³
